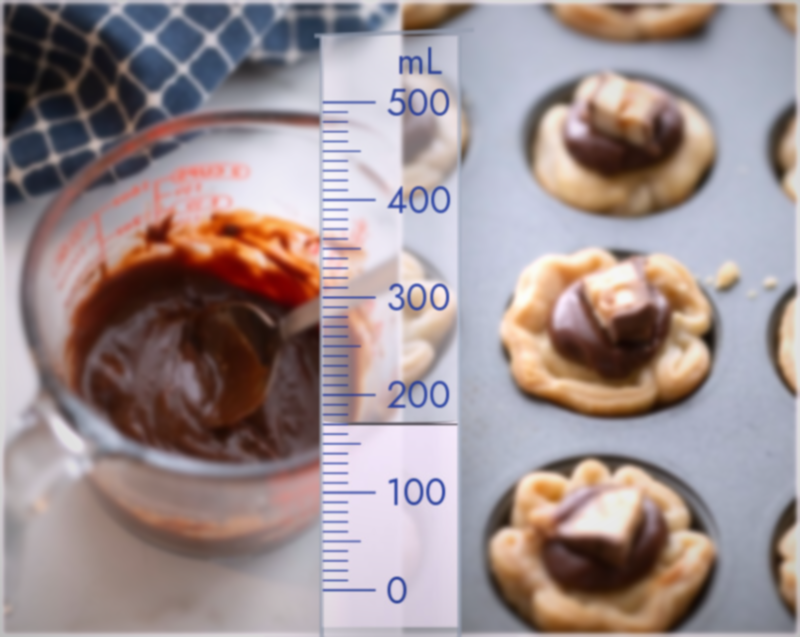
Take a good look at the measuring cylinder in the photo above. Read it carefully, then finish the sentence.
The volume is 170 mL
